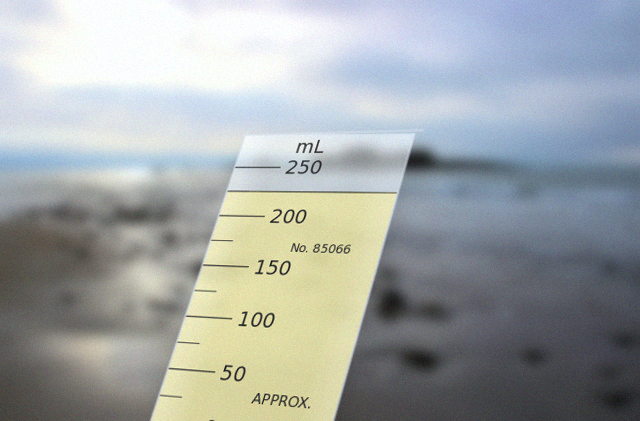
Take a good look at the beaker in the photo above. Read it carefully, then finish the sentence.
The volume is 225 mL
